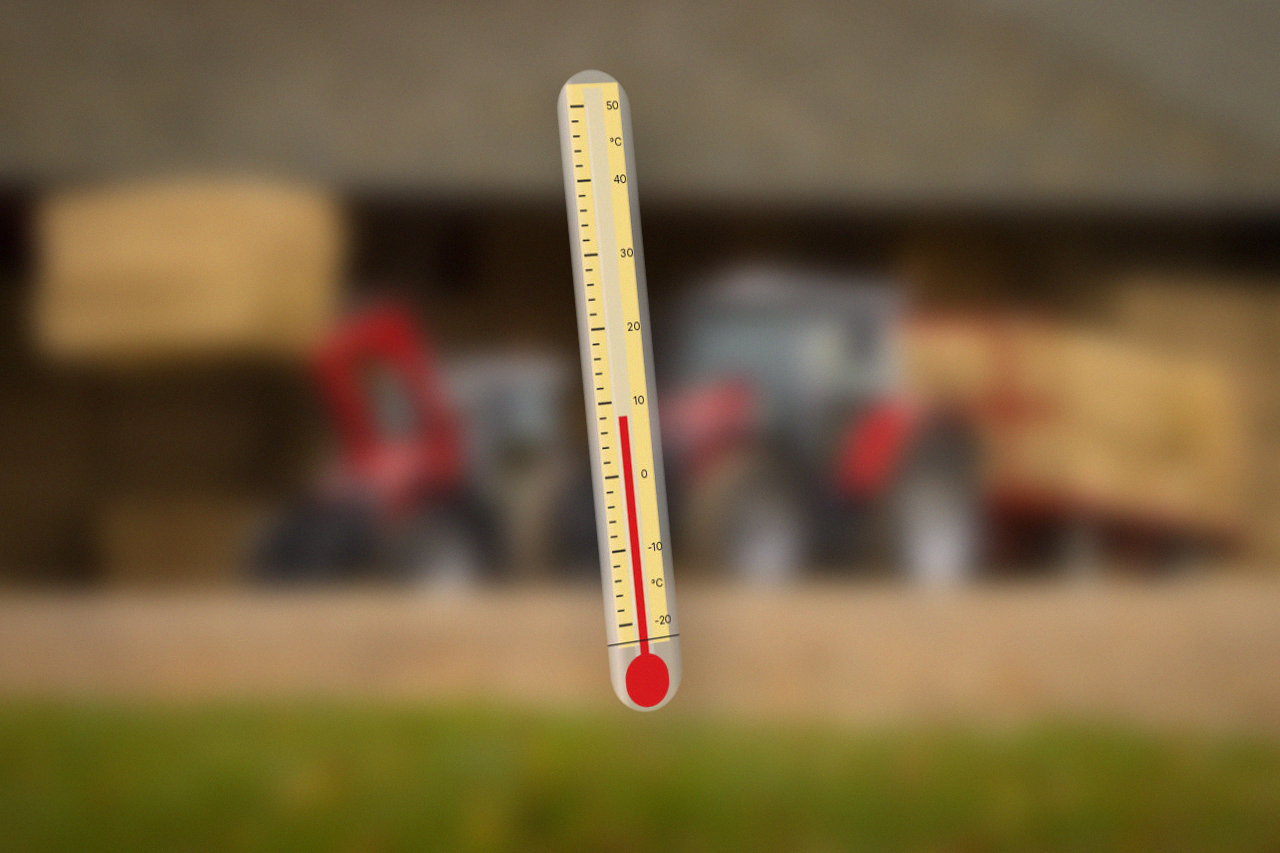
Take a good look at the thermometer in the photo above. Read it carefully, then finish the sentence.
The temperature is 8 °C
